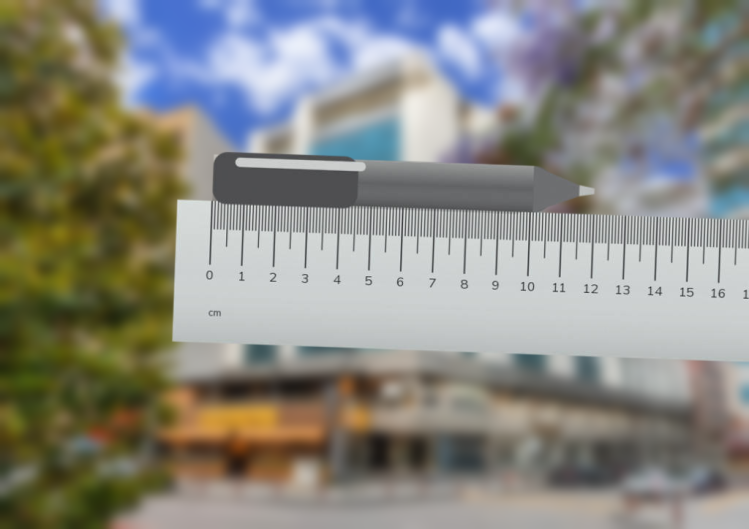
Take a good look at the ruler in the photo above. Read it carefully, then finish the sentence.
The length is 12 cm
